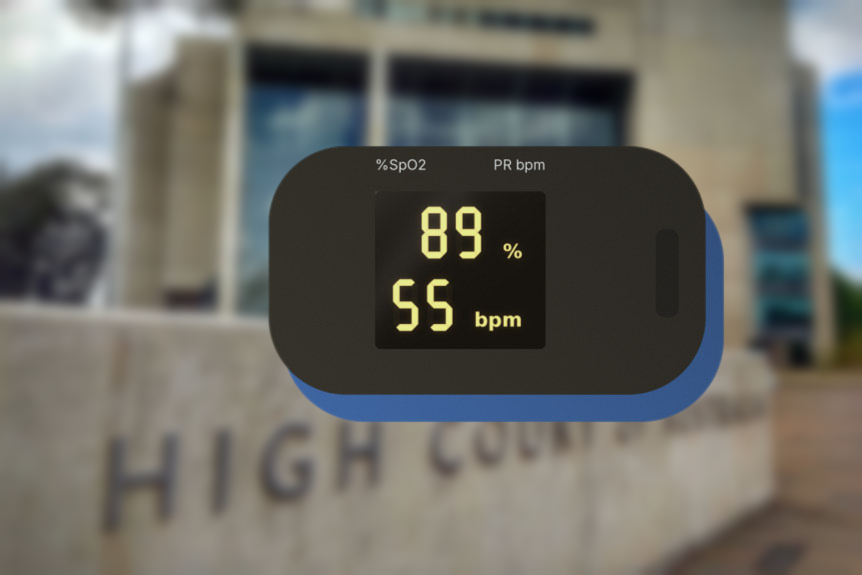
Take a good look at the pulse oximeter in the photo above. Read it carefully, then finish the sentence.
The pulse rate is 55 bpm
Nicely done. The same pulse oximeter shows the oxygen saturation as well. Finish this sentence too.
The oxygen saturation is 89 %
